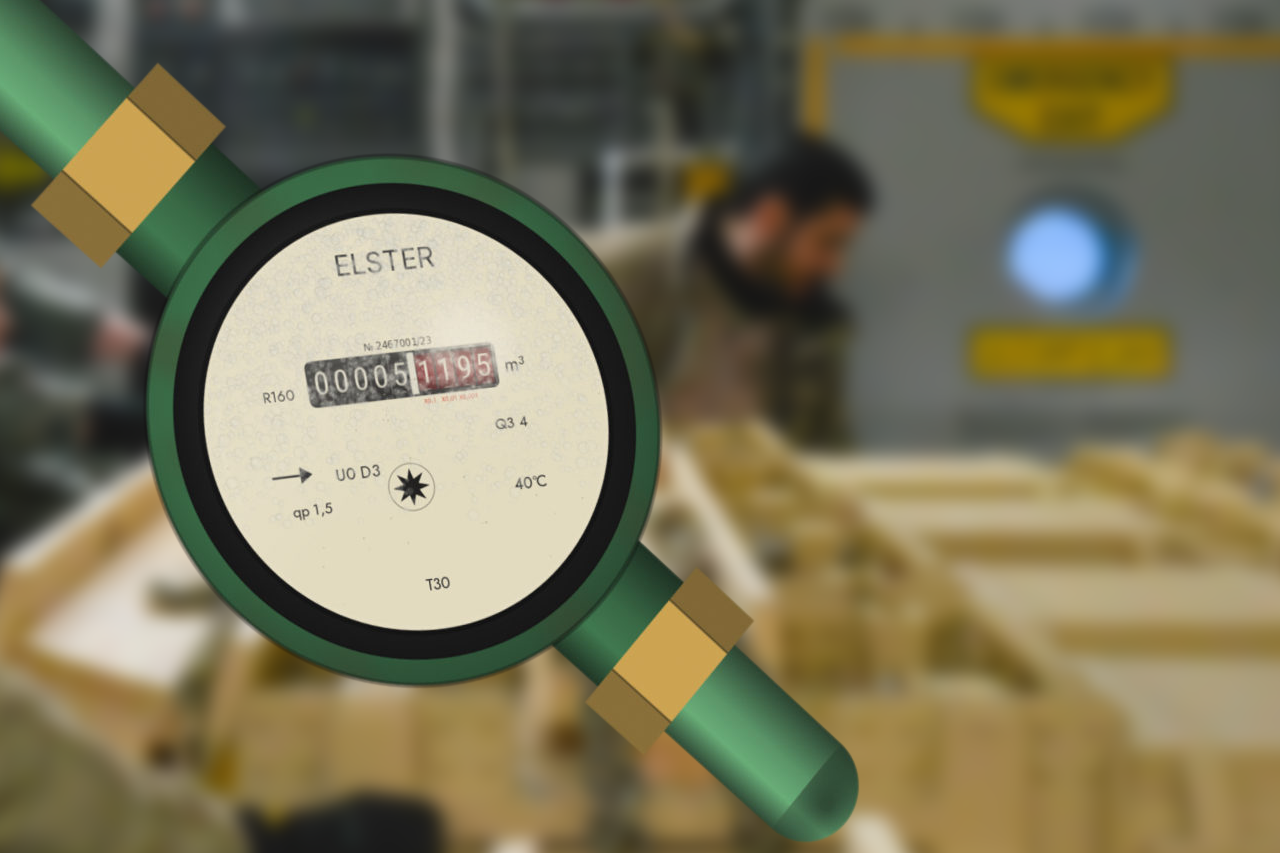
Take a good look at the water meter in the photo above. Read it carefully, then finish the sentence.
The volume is 5.1195 m³
